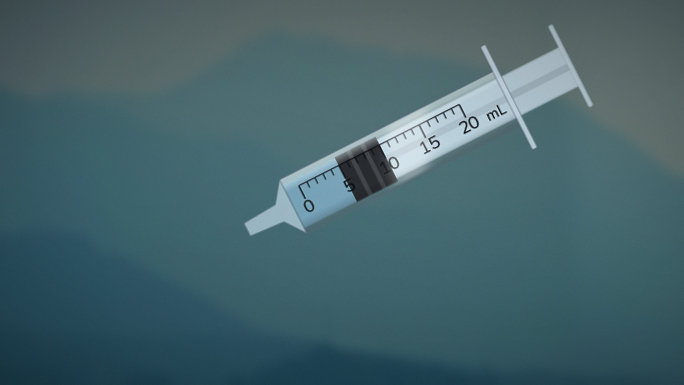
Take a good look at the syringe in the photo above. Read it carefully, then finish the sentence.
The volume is 5 mL
